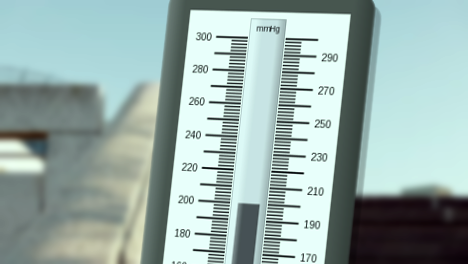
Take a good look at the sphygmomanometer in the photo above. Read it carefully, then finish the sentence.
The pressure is 200 mmHg
